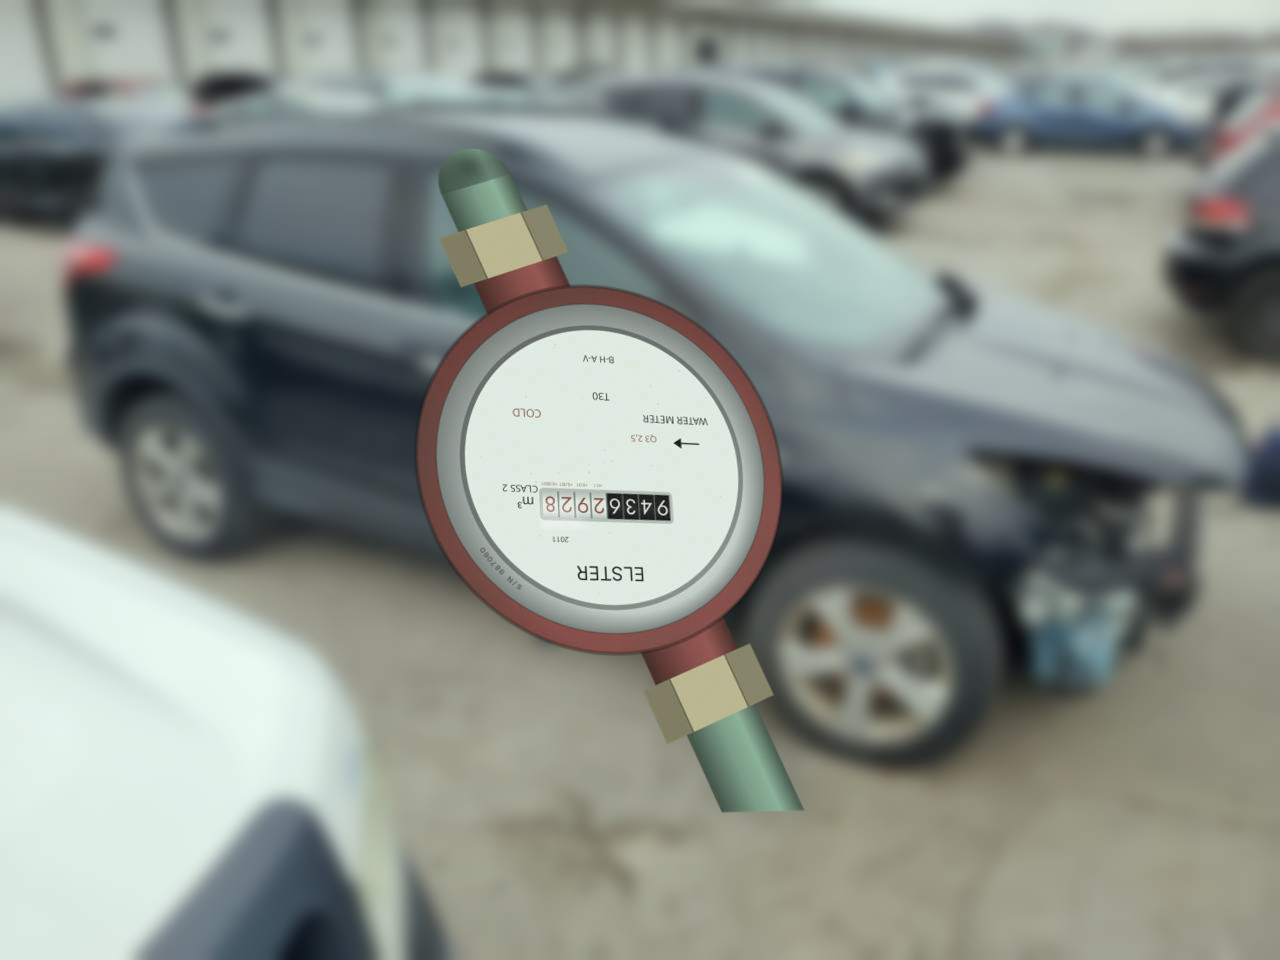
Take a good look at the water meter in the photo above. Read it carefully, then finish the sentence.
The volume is 9436.2928 m³
